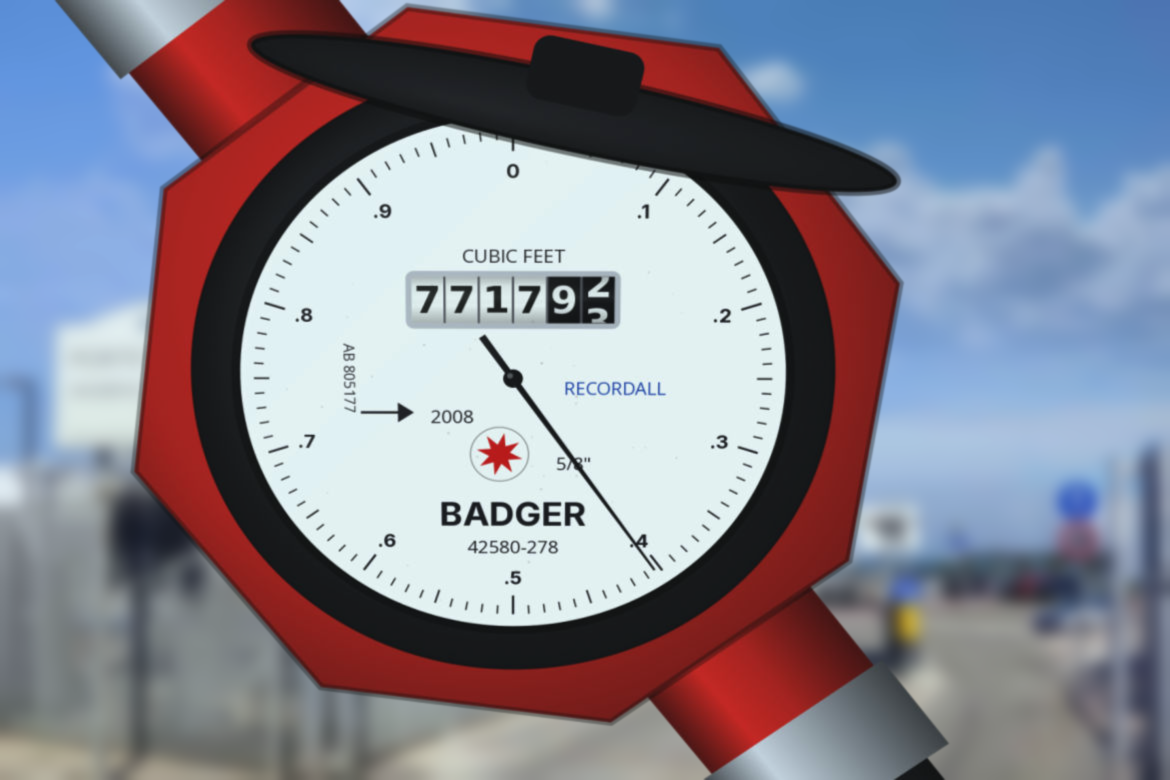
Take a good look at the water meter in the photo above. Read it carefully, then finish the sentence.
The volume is 771792.40 ft³
